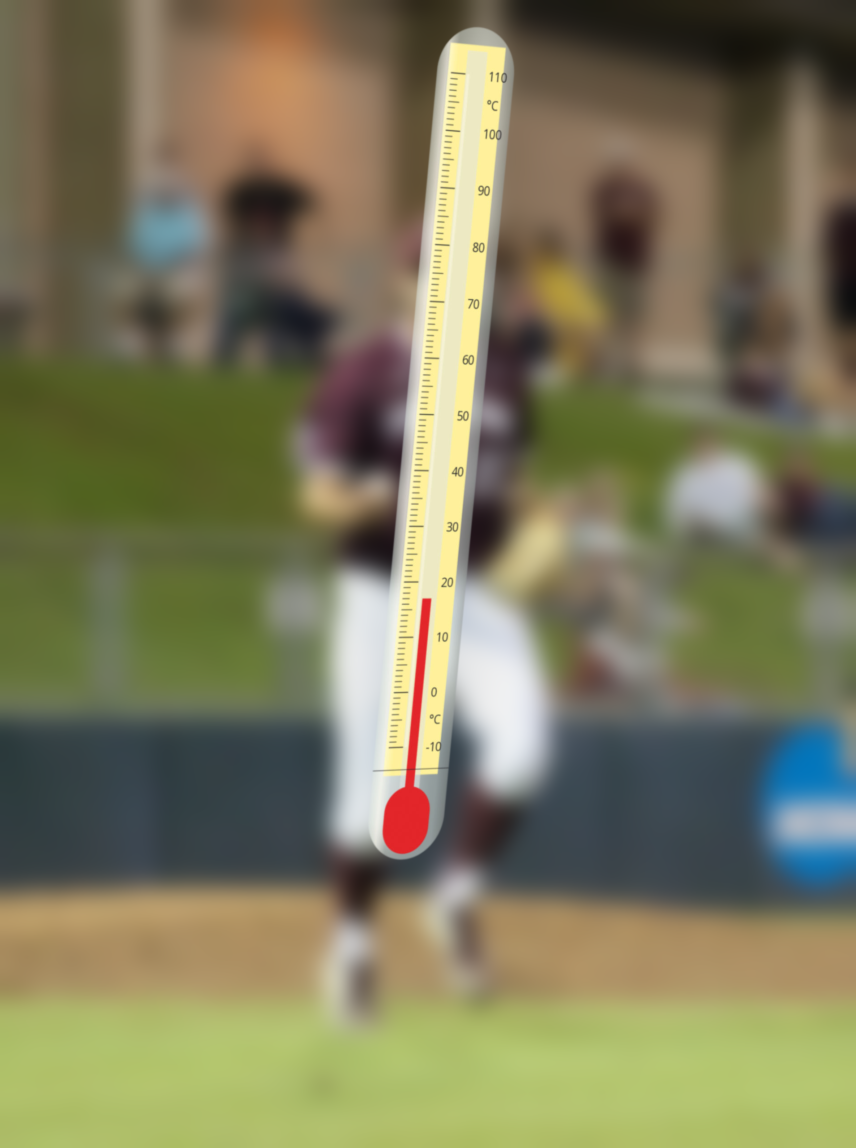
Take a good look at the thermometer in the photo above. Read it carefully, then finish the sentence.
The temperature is 17 °C
